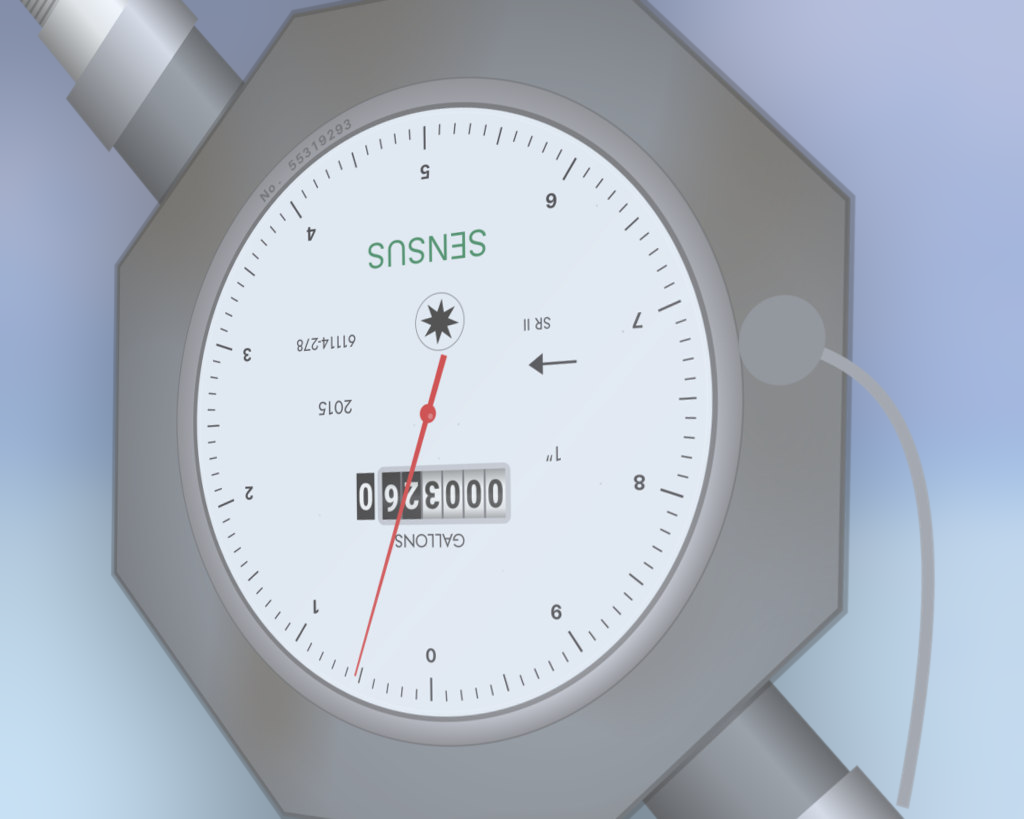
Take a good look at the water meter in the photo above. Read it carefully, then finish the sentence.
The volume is 3260.5 gal
